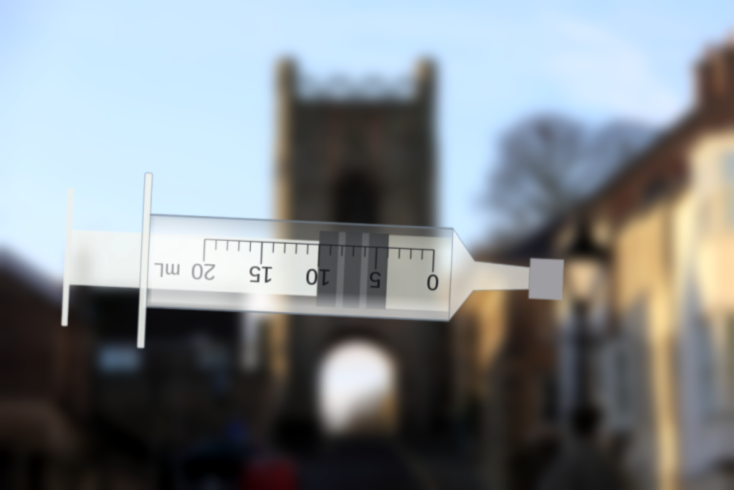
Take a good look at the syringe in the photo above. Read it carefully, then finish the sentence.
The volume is 4 mL
